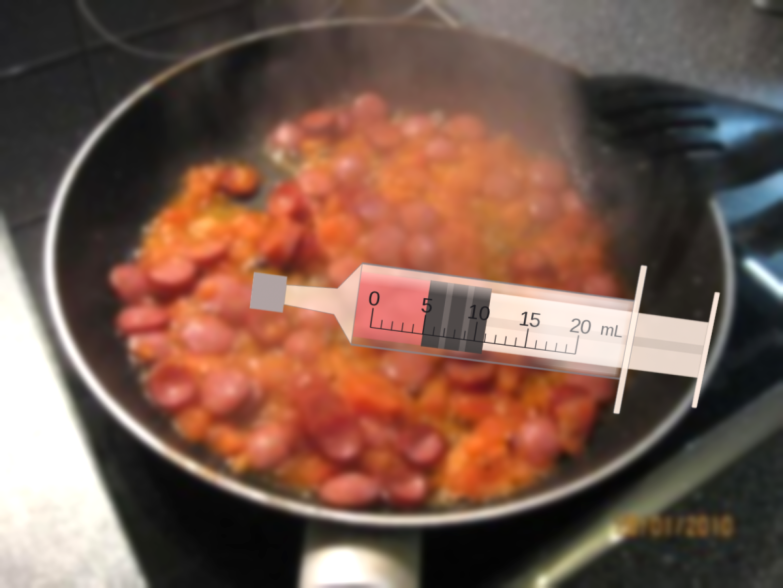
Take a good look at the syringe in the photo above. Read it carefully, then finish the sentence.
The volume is 5 mL
